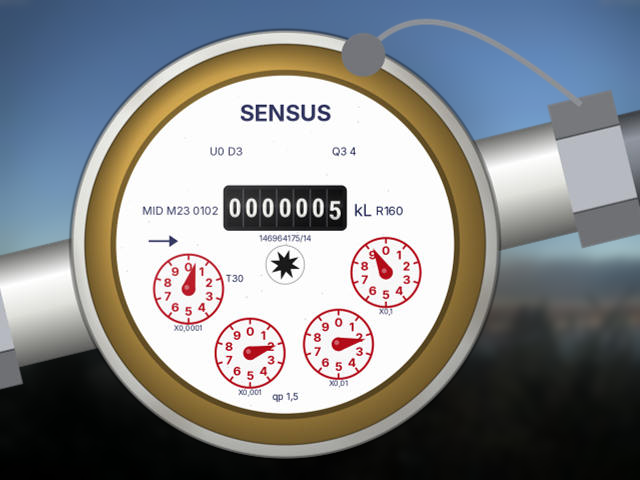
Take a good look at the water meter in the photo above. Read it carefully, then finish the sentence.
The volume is 4.9220 kL
